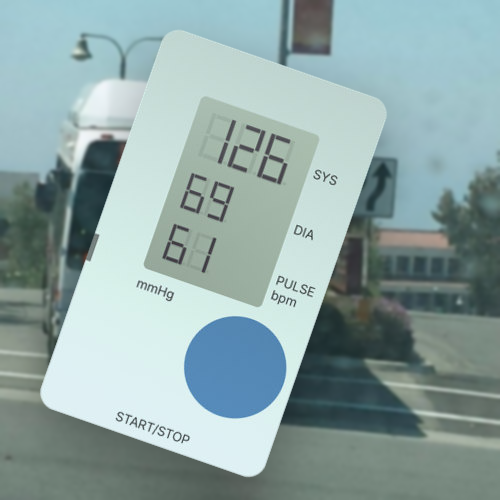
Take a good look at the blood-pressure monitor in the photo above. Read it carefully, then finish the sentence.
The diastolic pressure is 69 mmHg
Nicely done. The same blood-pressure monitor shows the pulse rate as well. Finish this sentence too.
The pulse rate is 61 bpm
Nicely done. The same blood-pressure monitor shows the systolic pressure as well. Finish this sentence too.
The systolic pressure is 126 mmHg
